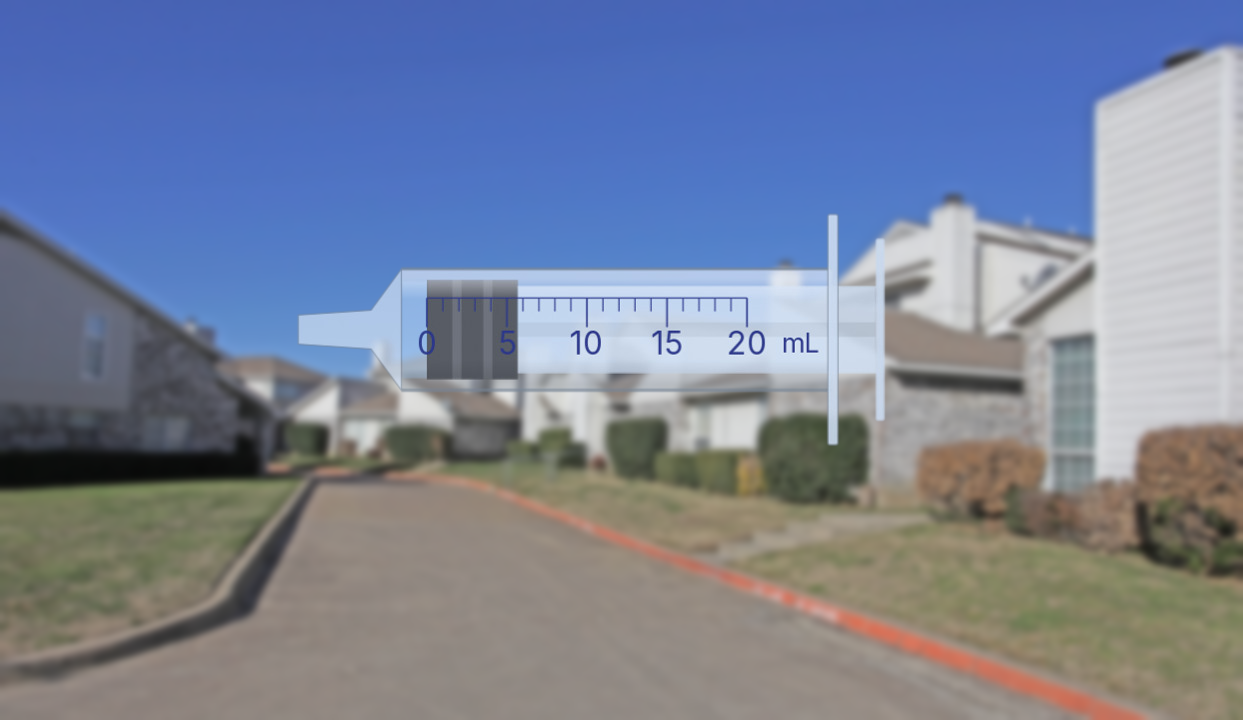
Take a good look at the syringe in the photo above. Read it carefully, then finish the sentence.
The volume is 0 mL
